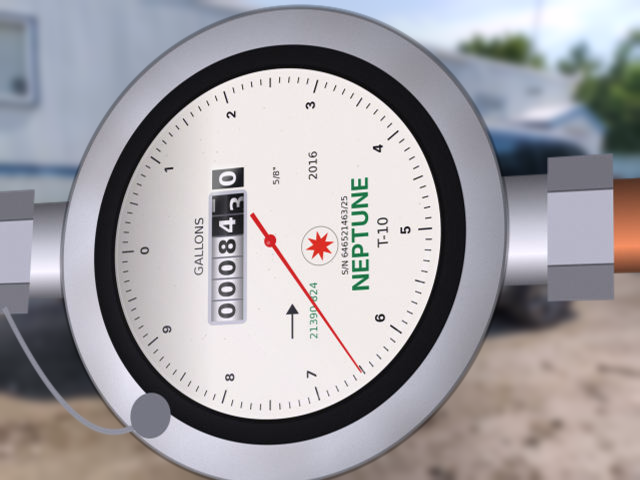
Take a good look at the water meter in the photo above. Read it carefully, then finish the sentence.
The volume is 8426.5 gal
